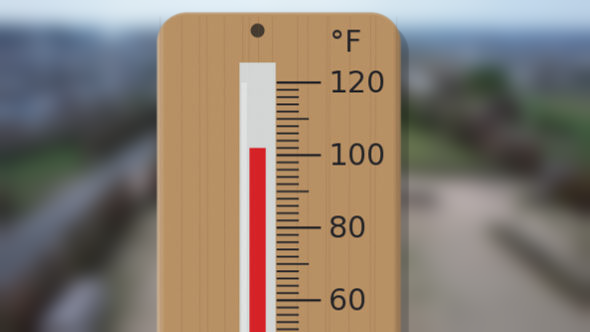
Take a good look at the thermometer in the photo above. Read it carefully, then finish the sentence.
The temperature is 102 °F
